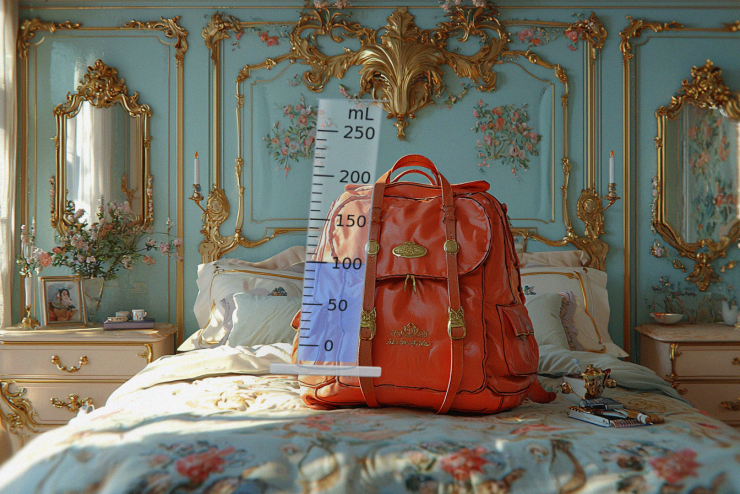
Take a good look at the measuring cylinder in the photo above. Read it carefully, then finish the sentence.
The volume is 100 mL
